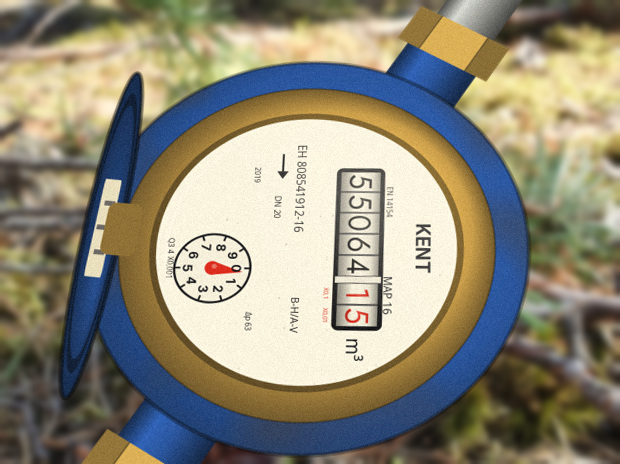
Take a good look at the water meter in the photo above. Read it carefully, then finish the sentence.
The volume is 55064.150 m³
